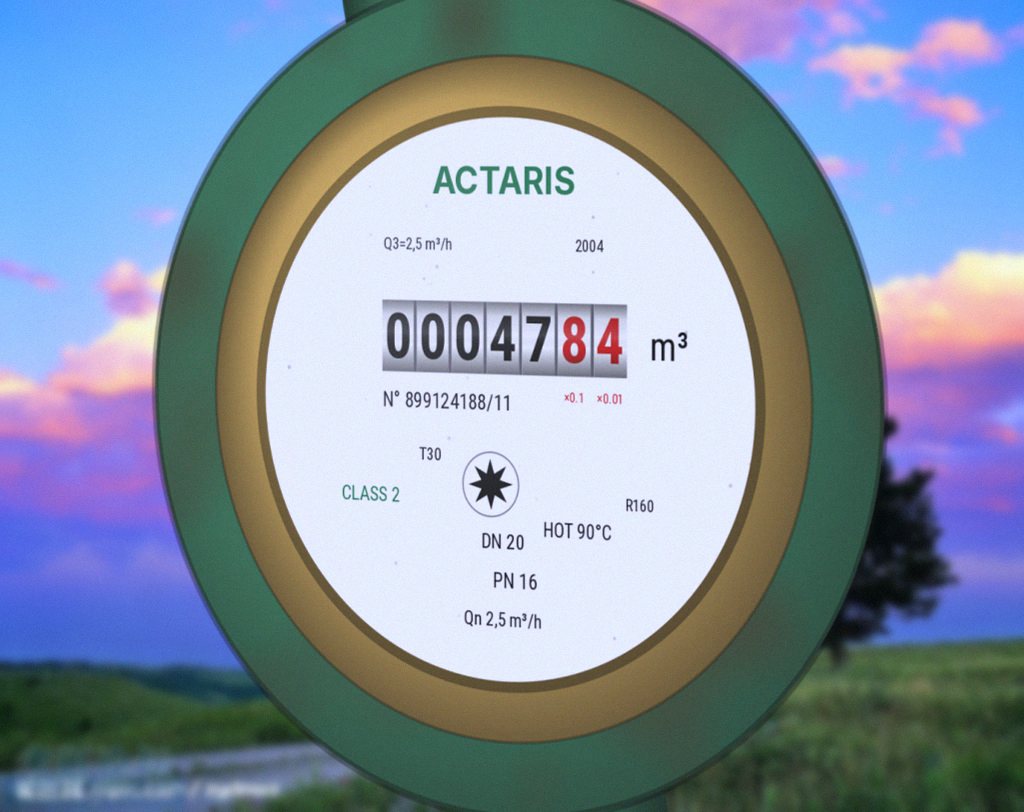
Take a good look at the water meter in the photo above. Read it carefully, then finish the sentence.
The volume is 47.84 m³
